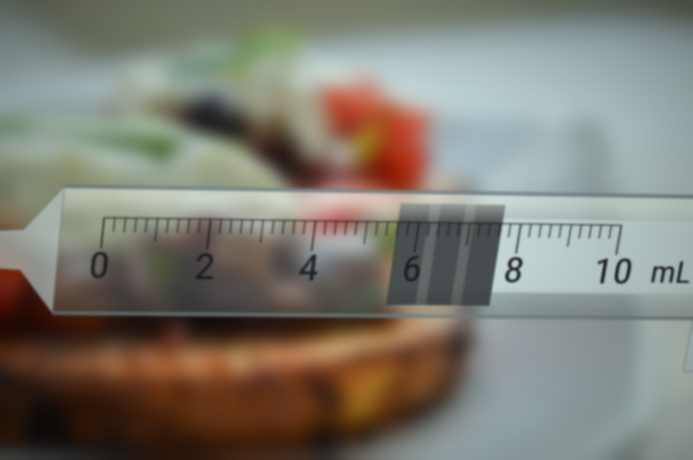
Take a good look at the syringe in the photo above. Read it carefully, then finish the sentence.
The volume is 5.6 mL
